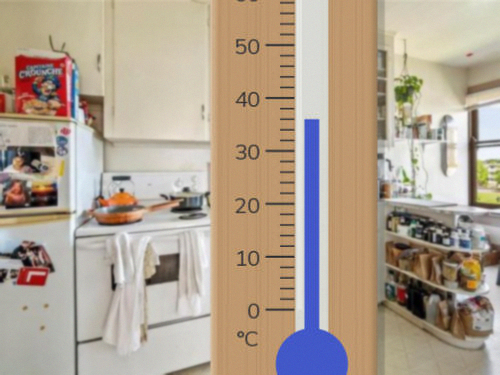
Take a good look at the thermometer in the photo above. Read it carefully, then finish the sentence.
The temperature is 36 °C
